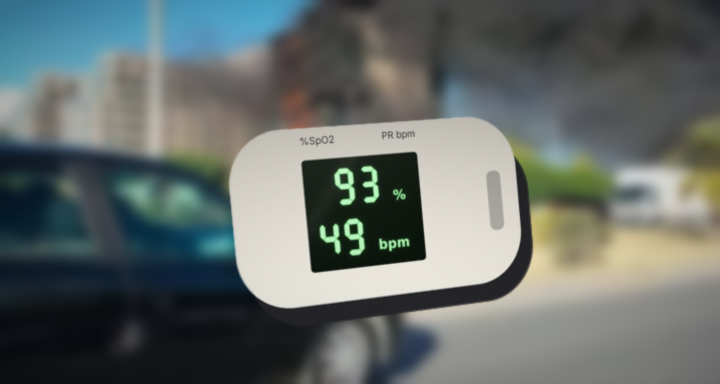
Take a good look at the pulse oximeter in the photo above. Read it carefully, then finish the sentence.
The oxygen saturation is 93 %
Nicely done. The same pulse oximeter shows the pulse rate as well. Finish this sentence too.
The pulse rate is 49 bpm
